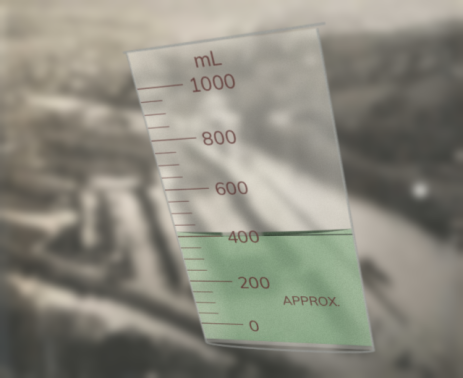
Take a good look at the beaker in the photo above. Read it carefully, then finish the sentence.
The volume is 400 mL
